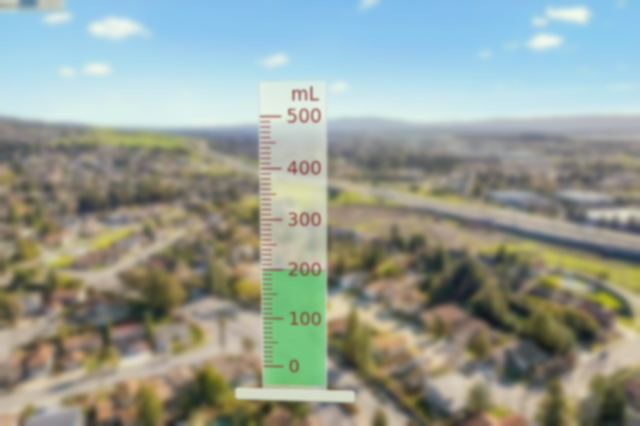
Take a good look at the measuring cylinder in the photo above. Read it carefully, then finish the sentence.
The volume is 200 mL
